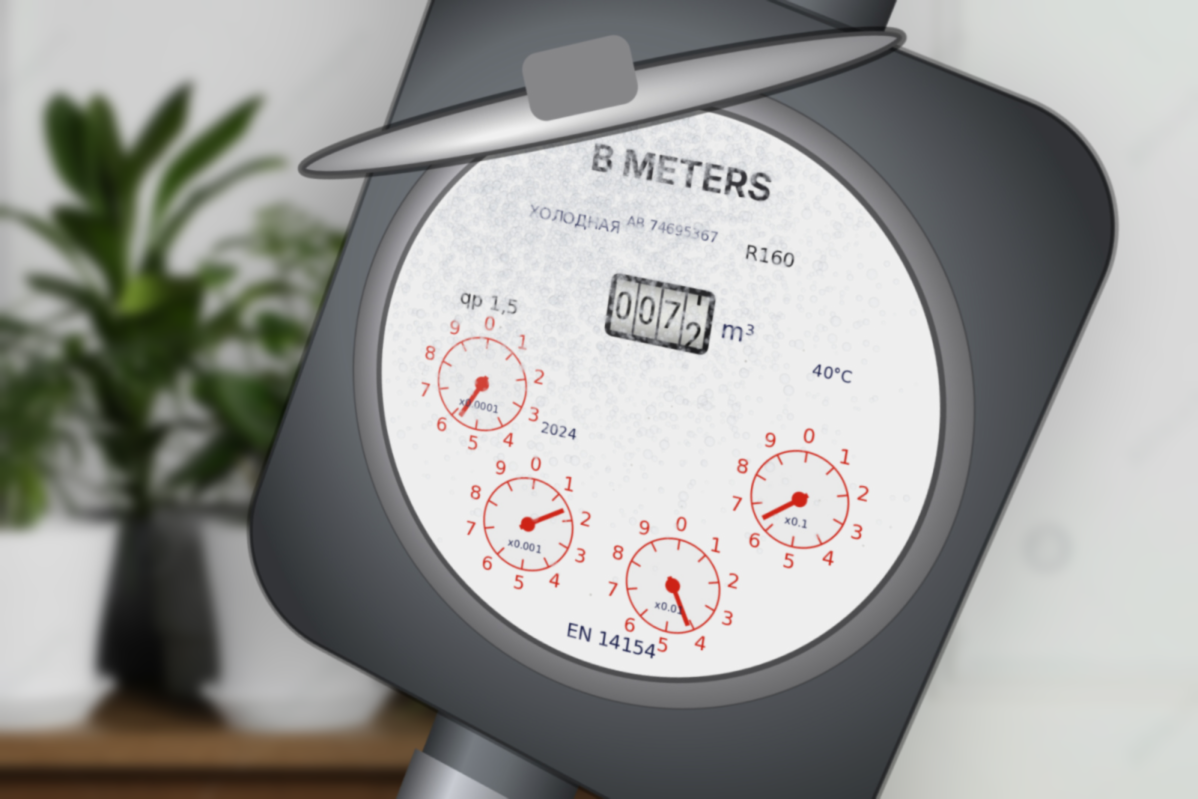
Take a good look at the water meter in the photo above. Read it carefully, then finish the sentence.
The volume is 71.6415 m³
